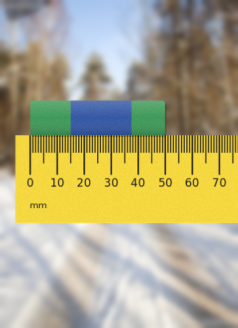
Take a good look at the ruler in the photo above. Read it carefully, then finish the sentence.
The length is 50 mm
